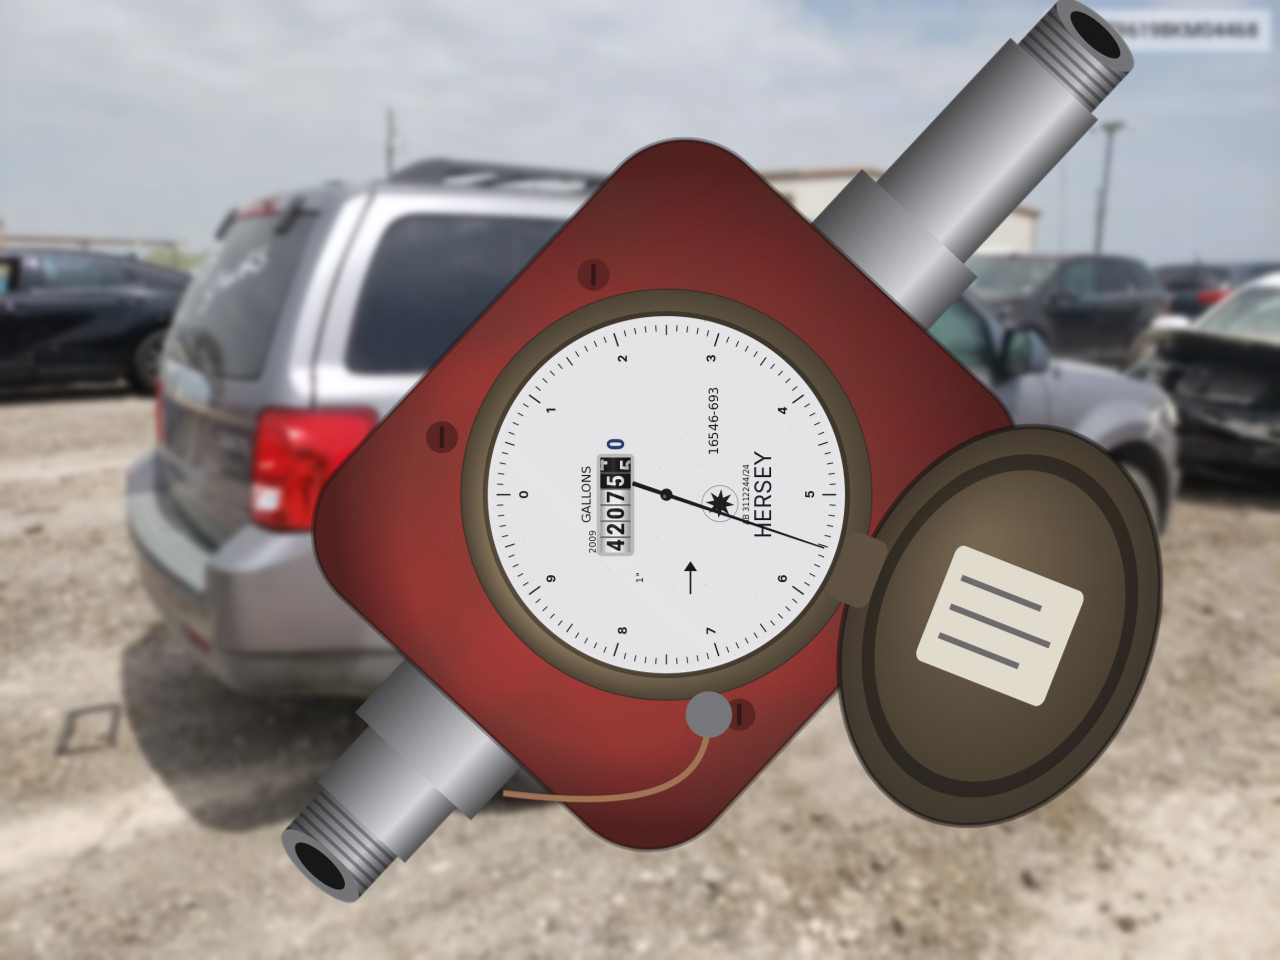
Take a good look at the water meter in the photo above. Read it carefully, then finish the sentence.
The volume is 4207545.5 gal
